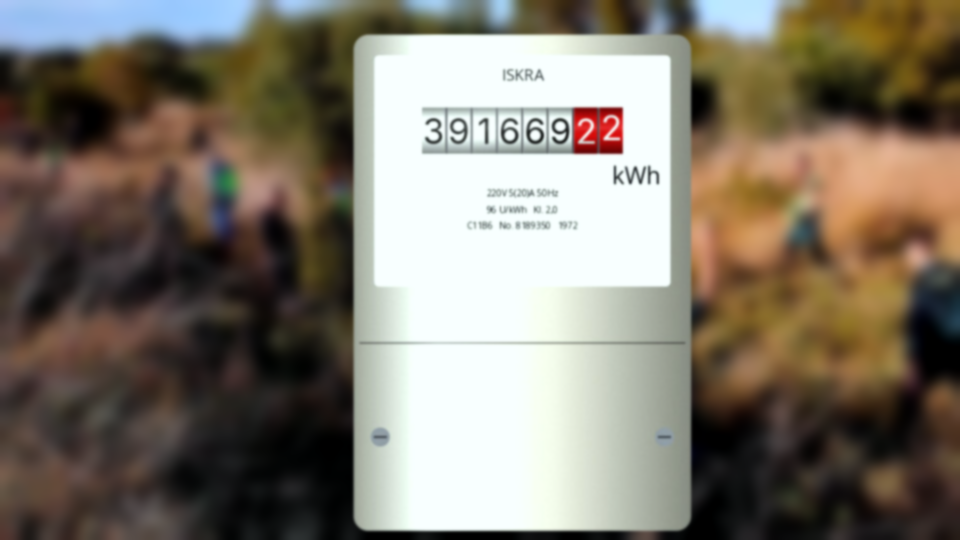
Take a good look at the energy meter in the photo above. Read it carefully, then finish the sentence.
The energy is 391669.22 kWh
